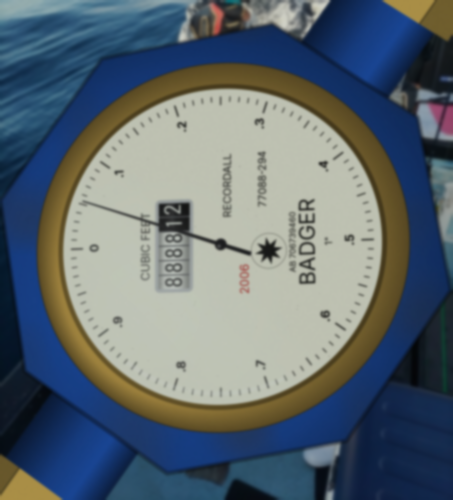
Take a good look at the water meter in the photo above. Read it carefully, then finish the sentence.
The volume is 888812.05 ft³
